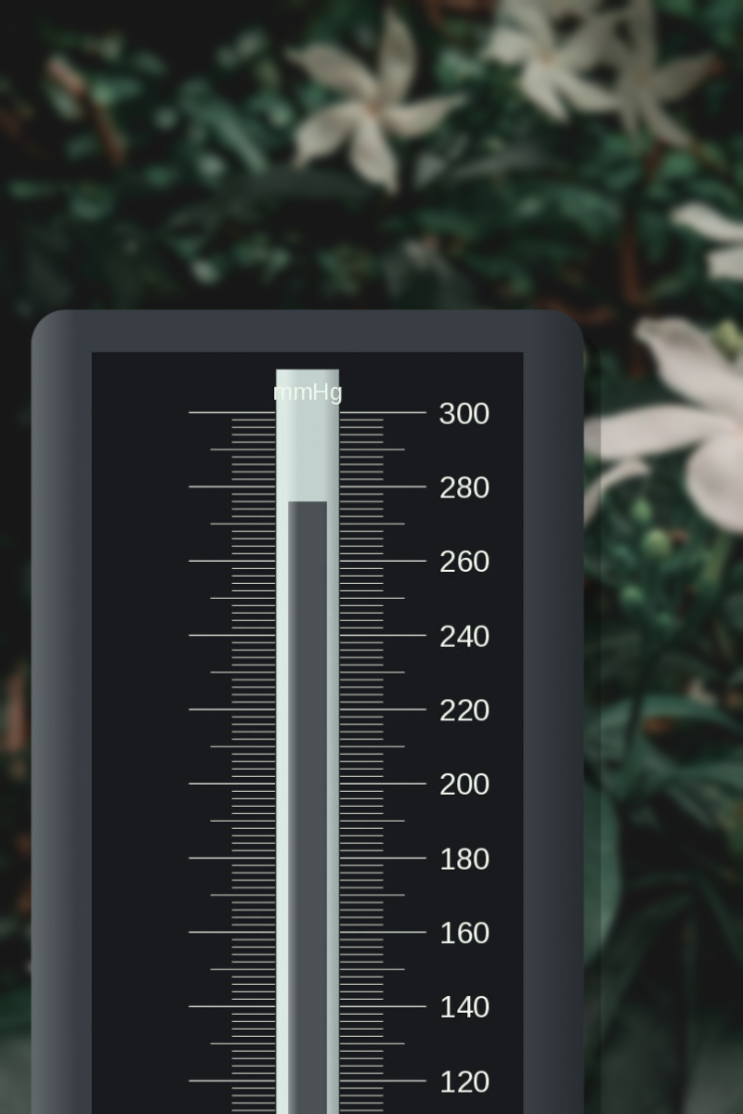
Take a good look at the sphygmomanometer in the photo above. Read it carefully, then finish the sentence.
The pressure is 276 mmHg
